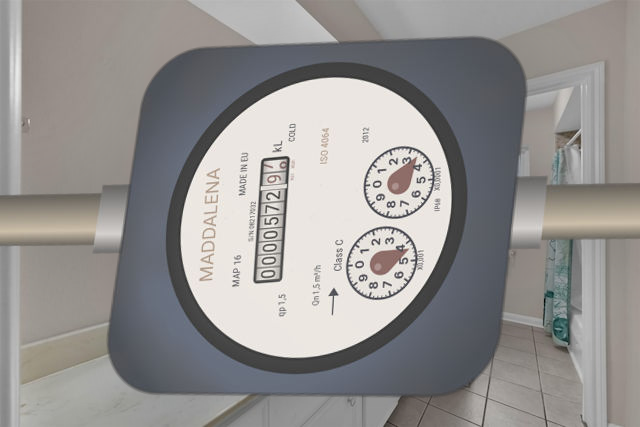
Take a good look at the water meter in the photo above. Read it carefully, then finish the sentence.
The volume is 572.9743 kL
